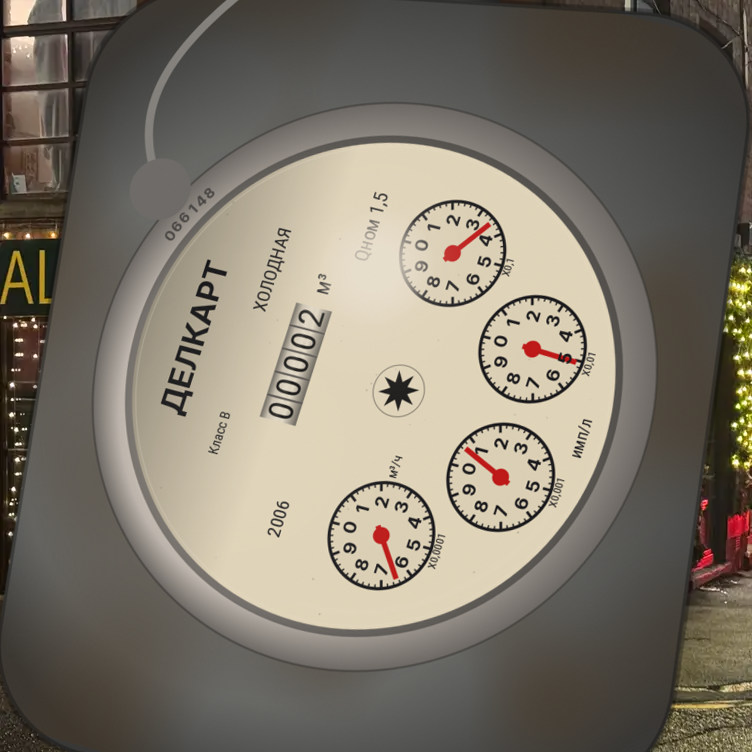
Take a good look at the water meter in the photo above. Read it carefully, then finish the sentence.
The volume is 2.3506 m³
